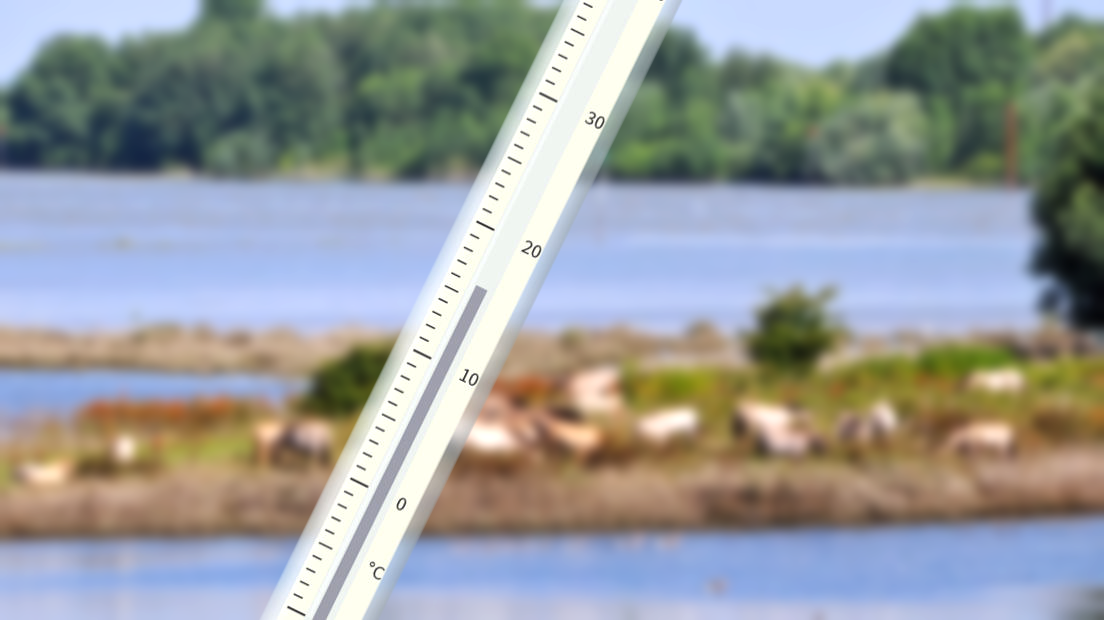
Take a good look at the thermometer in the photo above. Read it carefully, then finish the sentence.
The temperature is 16 °C
